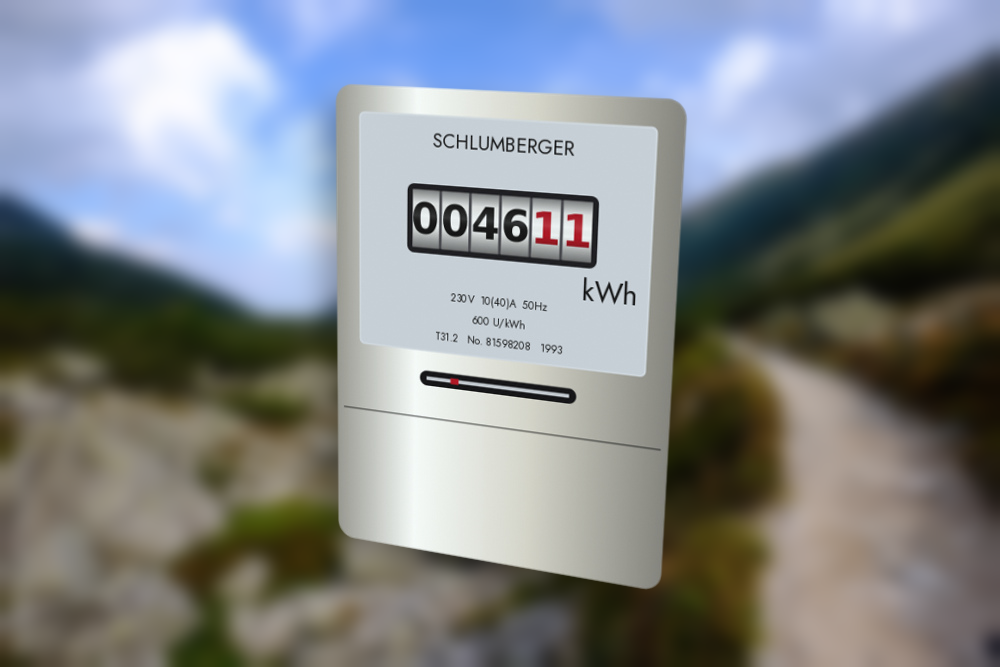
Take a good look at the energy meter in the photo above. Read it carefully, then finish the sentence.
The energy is 46.11 kWh
